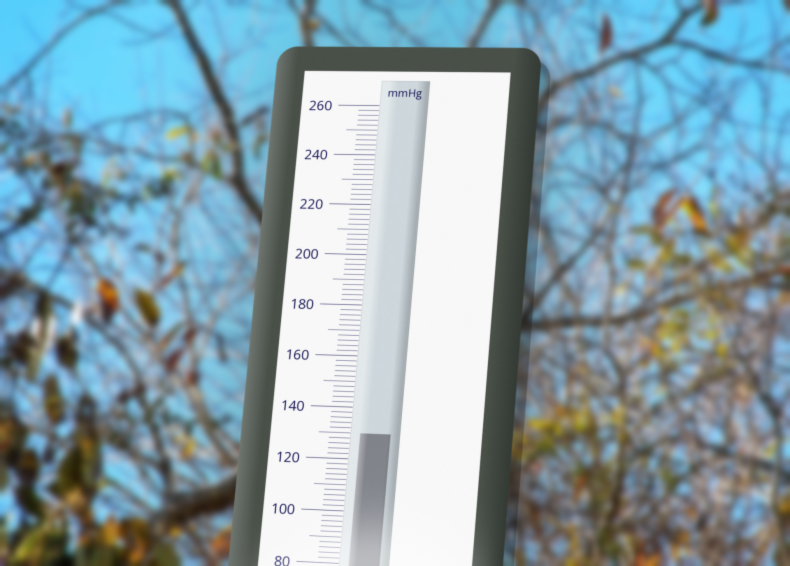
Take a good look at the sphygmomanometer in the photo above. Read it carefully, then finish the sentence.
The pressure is 130 mmHg
